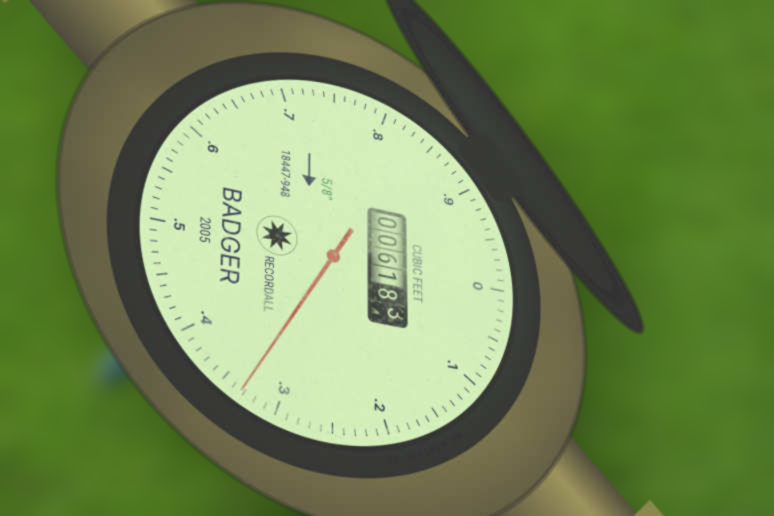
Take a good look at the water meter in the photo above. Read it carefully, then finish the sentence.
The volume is 6183.33 ft³
